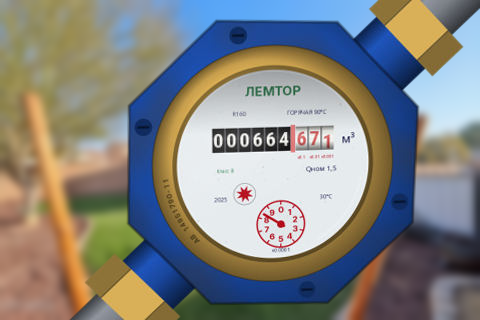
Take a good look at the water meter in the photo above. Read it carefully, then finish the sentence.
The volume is 664.6708 m³
